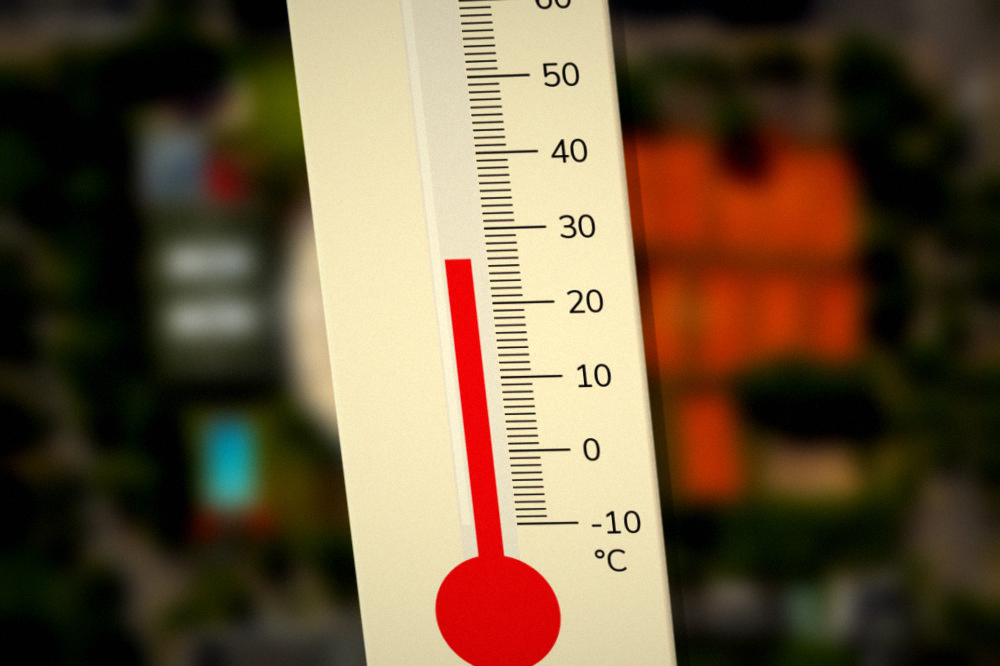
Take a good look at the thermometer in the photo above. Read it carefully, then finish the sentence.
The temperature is 26 °C
